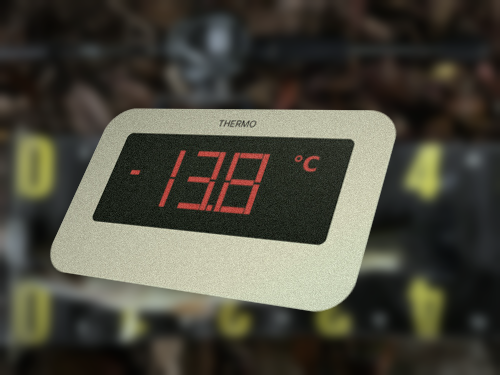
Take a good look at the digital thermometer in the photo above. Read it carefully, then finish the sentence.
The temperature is -13.8 °C
